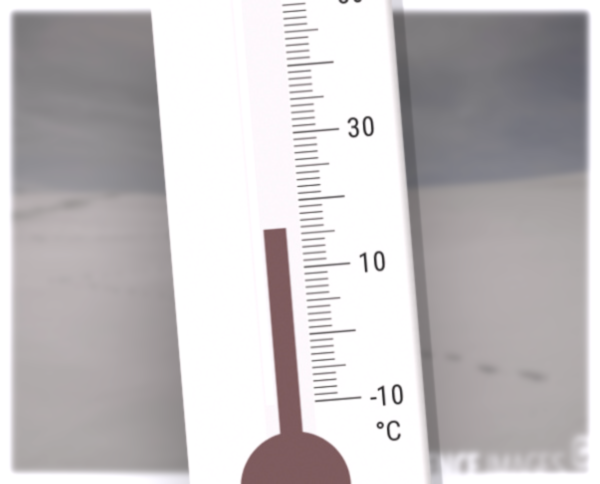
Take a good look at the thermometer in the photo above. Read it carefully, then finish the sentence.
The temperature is 16 °C
